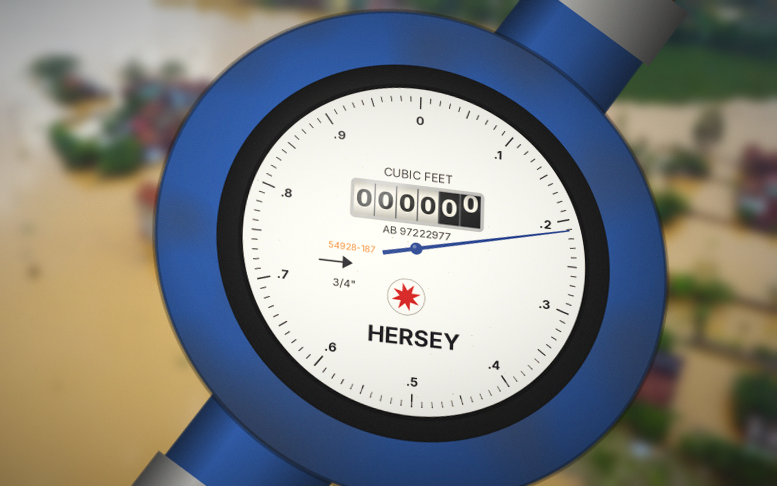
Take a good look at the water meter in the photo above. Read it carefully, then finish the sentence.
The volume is 0.21 ft³
